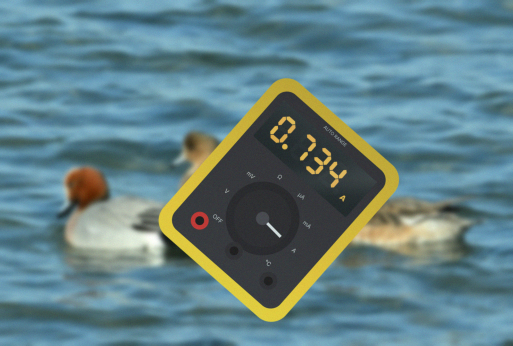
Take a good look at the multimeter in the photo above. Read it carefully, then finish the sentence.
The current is 0.734 A
